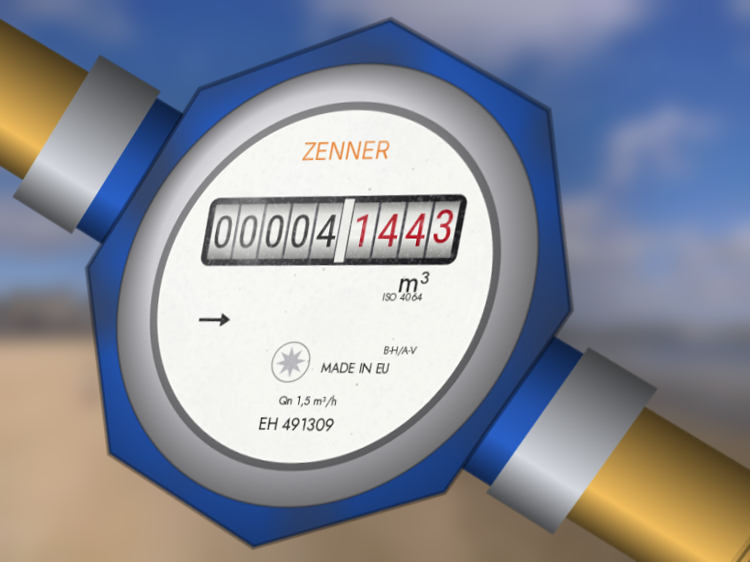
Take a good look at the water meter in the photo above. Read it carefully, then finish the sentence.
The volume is 4.1443 m³
